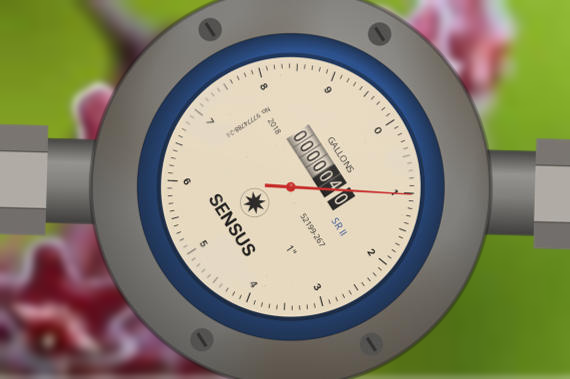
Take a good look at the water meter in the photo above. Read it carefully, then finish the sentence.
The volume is 41.0 gal
